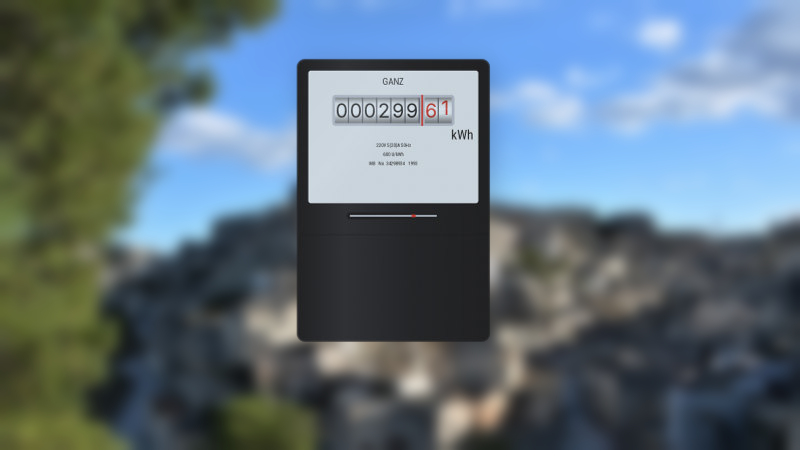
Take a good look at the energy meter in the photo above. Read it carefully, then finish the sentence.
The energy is 299.61 kWh
